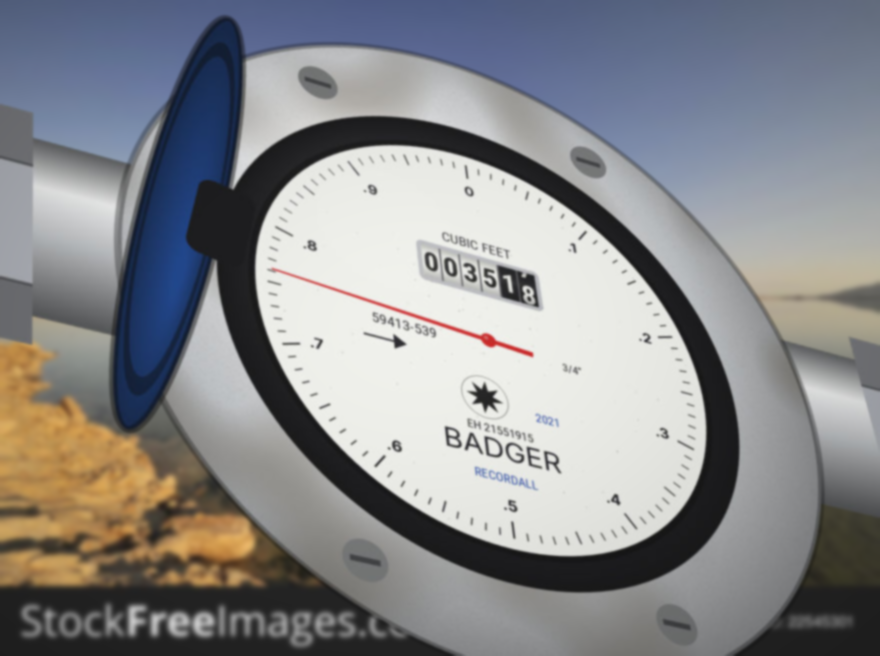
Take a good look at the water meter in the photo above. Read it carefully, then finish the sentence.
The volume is 3517.76 ft³
